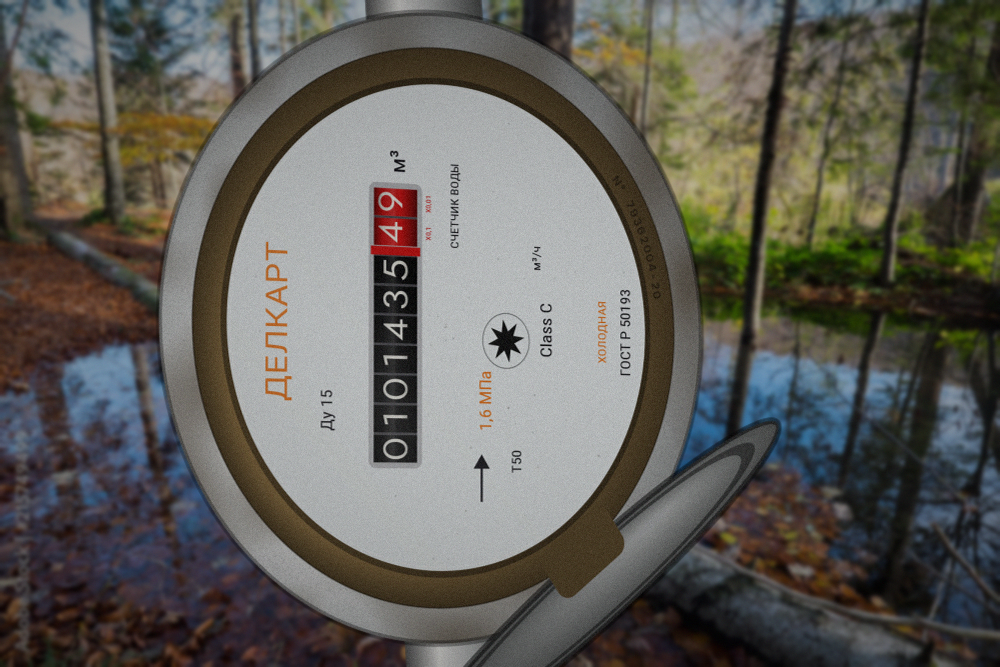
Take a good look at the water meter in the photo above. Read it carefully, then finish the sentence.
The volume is 101435.49 m³
